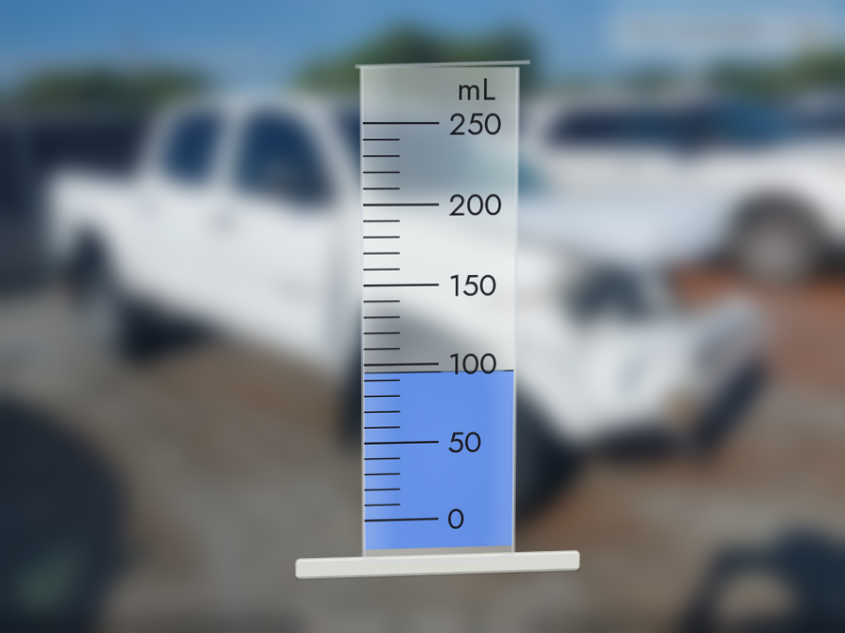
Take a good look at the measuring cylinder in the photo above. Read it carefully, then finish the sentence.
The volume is 95 mL
